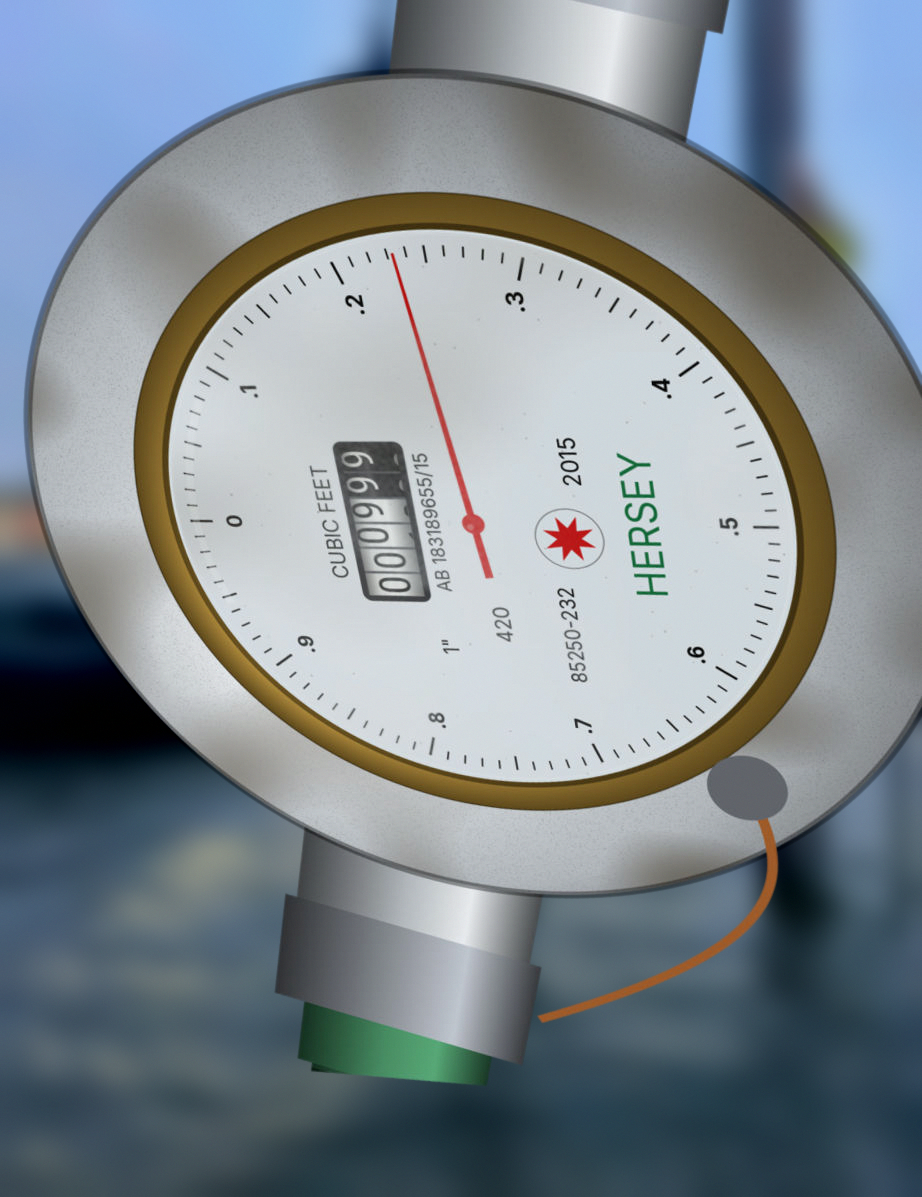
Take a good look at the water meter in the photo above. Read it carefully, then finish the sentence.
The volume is 999.23 ft³
